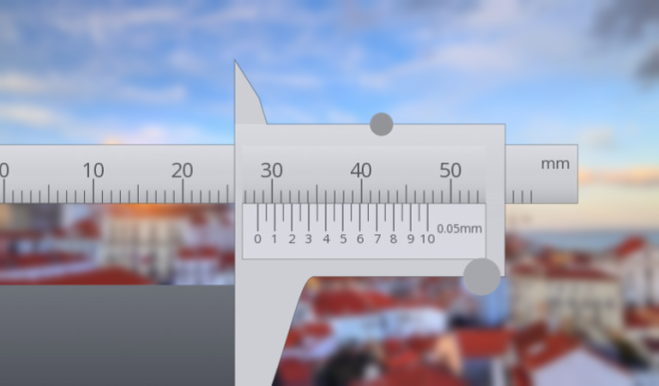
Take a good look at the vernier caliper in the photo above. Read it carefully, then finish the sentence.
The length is 28.4 mm
